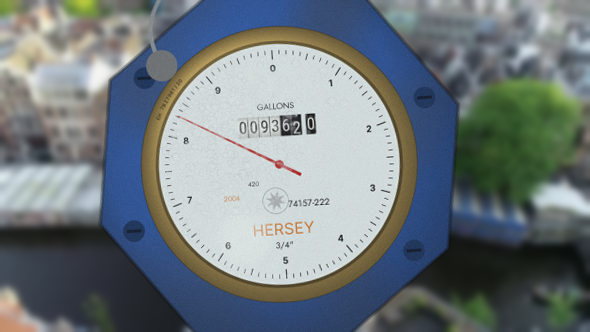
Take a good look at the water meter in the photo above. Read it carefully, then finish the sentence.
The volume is 93618.3 gal
